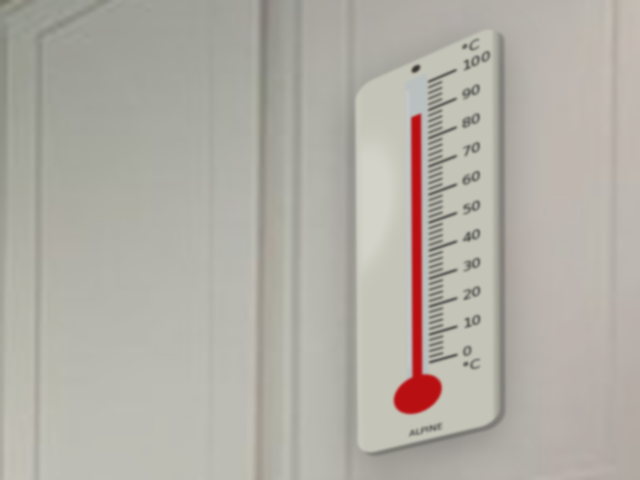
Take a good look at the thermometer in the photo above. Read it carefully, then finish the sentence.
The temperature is 90 °C
